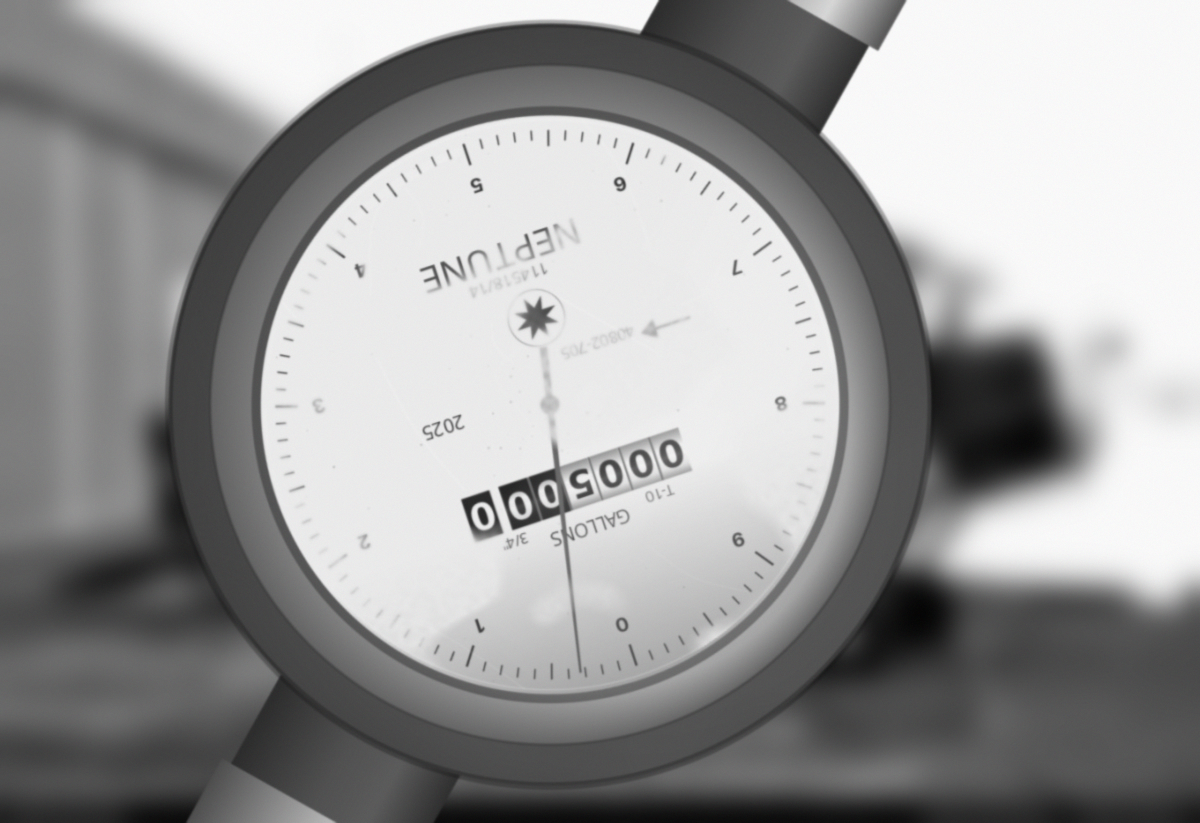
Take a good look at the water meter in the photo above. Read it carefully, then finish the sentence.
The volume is 5000.3 gal
